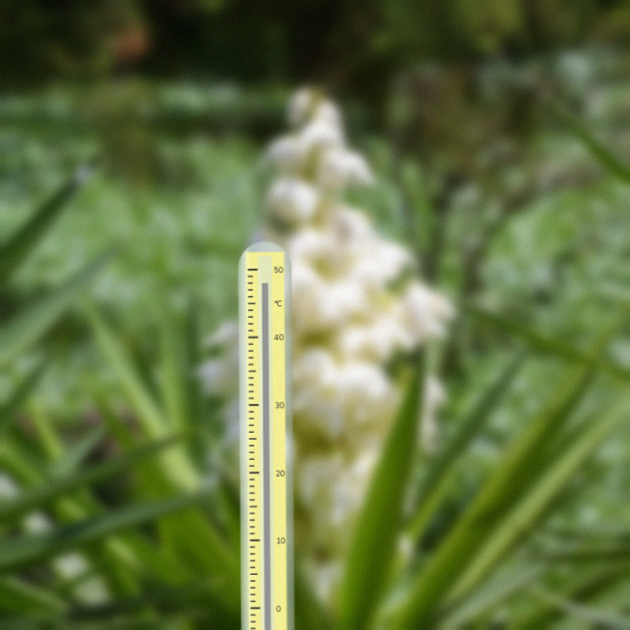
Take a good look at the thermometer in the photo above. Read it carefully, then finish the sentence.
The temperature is 48 °C
